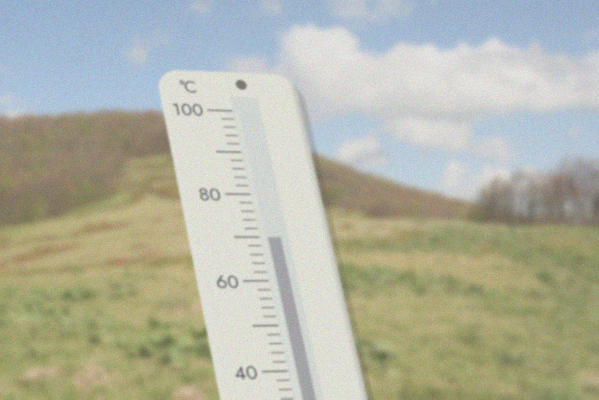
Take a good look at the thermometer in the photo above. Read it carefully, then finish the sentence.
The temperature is 70 °C
